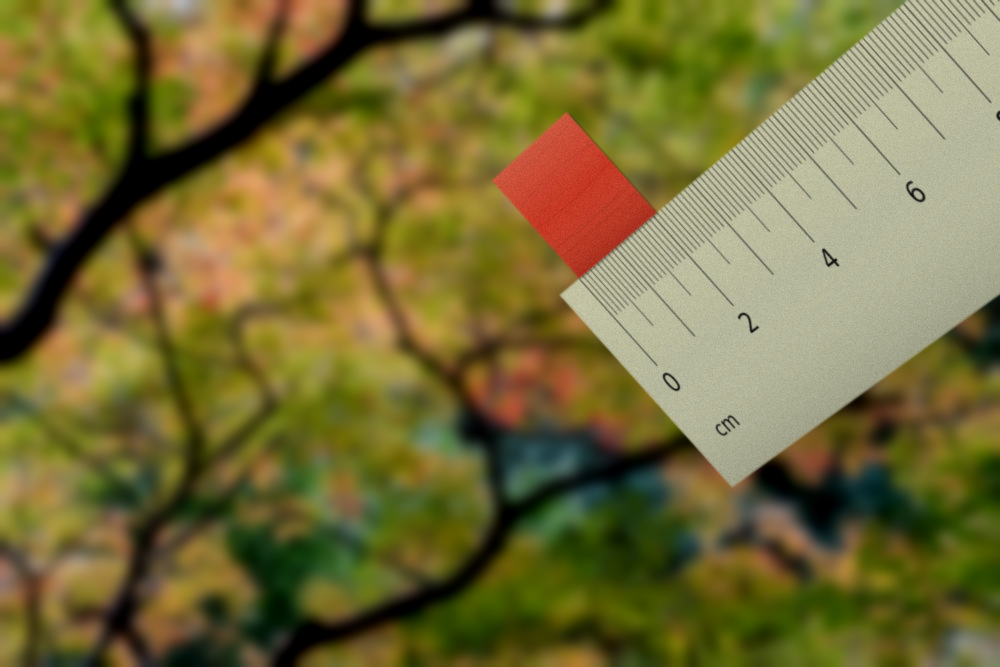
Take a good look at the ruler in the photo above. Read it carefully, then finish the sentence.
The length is 2.1 cm
